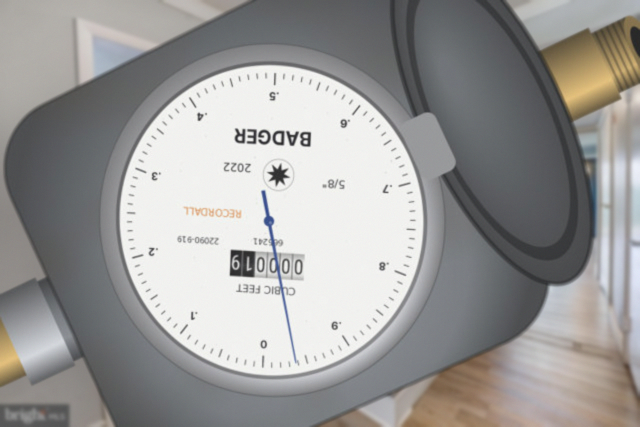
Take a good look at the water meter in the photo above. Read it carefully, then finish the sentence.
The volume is 18.96 ft³
